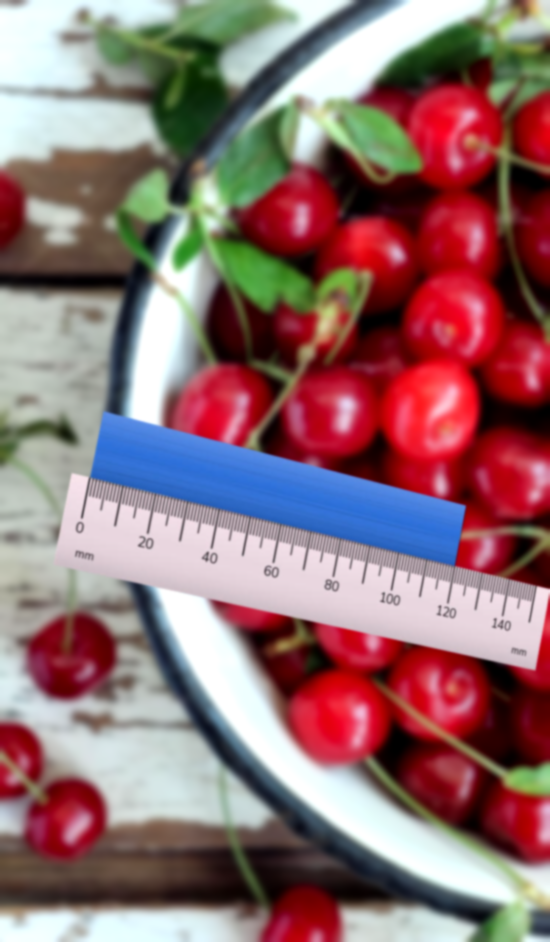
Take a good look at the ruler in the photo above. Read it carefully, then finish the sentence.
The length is 120 mm
